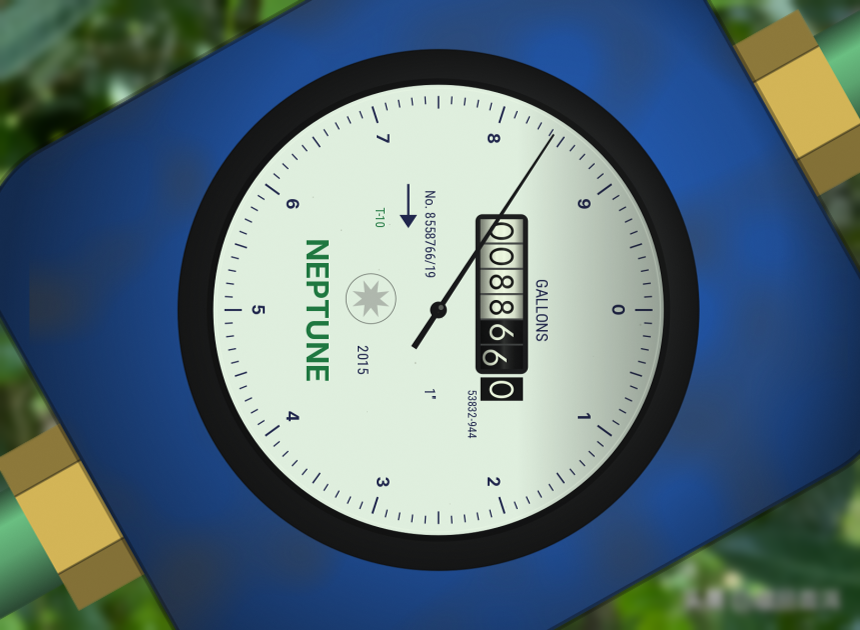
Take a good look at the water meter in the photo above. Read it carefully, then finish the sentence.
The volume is 88658.4 gal
